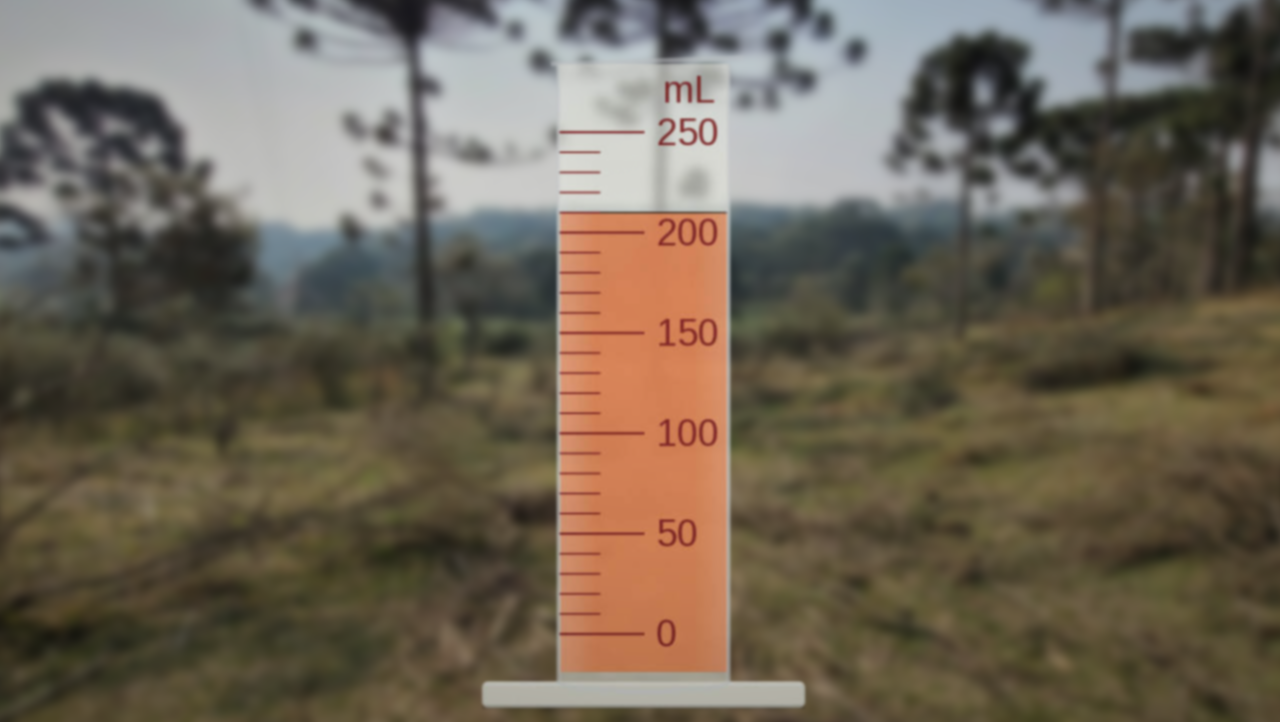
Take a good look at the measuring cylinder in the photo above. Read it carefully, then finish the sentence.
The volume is 210 mL
